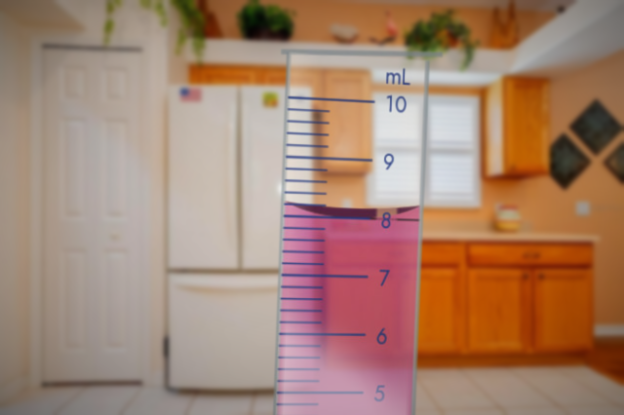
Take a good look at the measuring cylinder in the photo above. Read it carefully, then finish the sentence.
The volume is 8 mL
